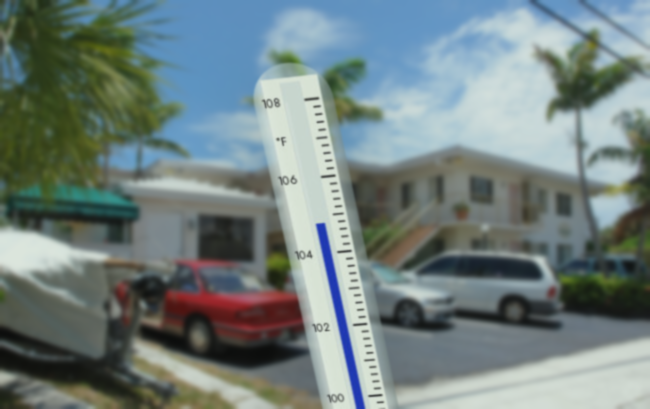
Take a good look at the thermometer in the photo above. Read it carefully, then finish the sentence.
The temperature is 104.8 °F
